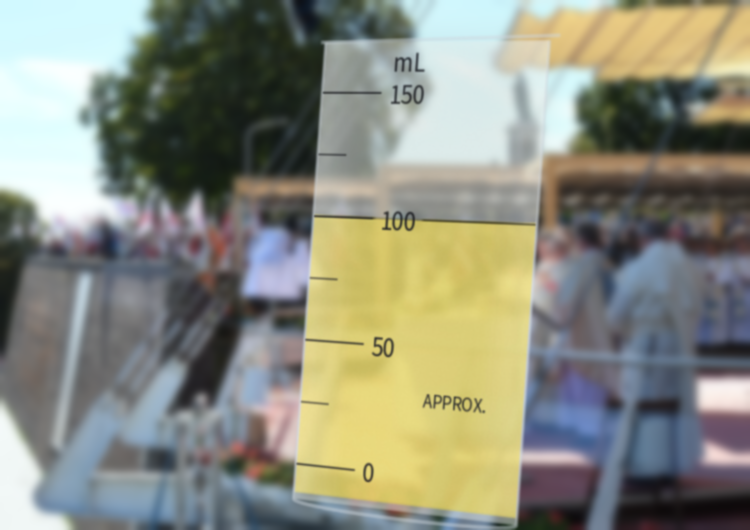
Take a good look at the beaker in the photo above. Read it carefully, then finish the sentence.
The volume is 100 mL
